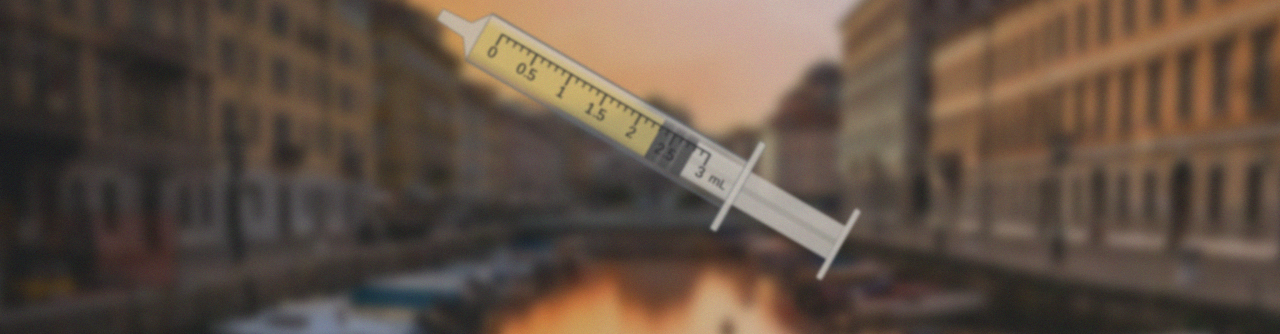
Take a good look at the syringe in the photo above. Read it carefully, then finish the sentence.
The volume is 2.3 mL
